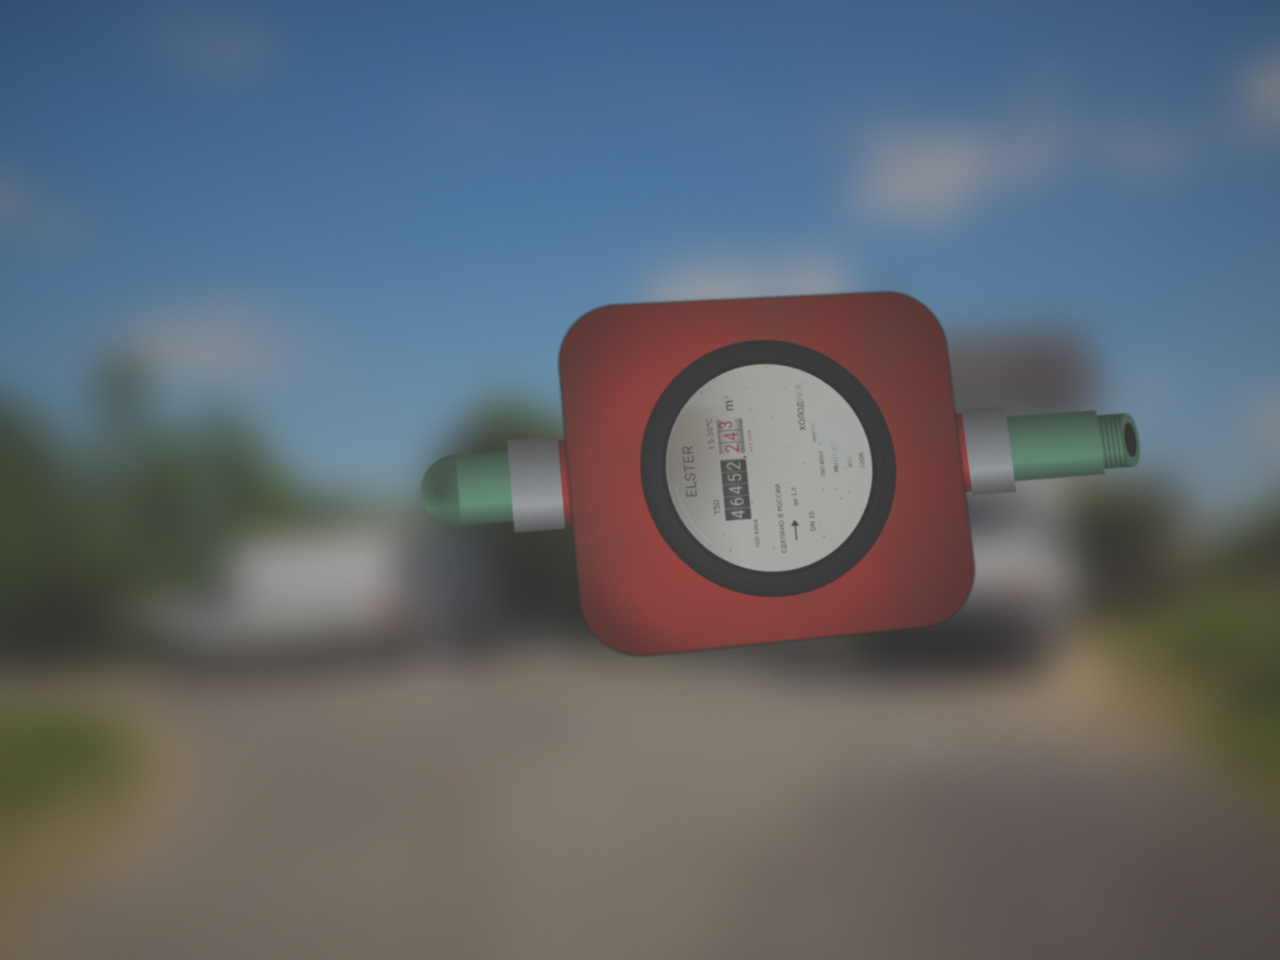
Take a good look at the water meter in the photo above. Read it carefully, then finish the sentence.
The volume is 46452.243 m³
